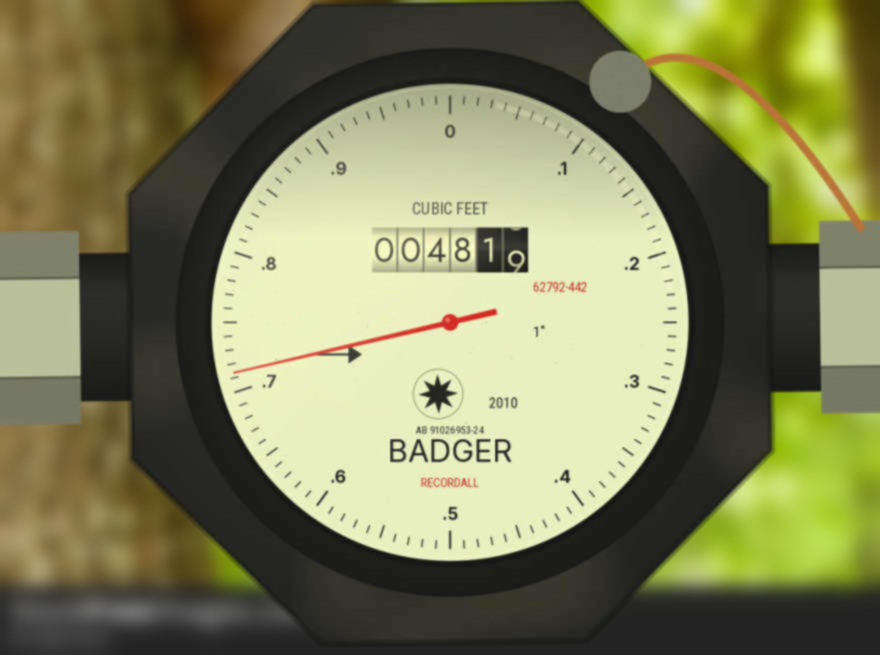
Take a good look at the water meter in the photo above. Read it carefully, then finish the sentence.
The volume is 4818.71 ft³
